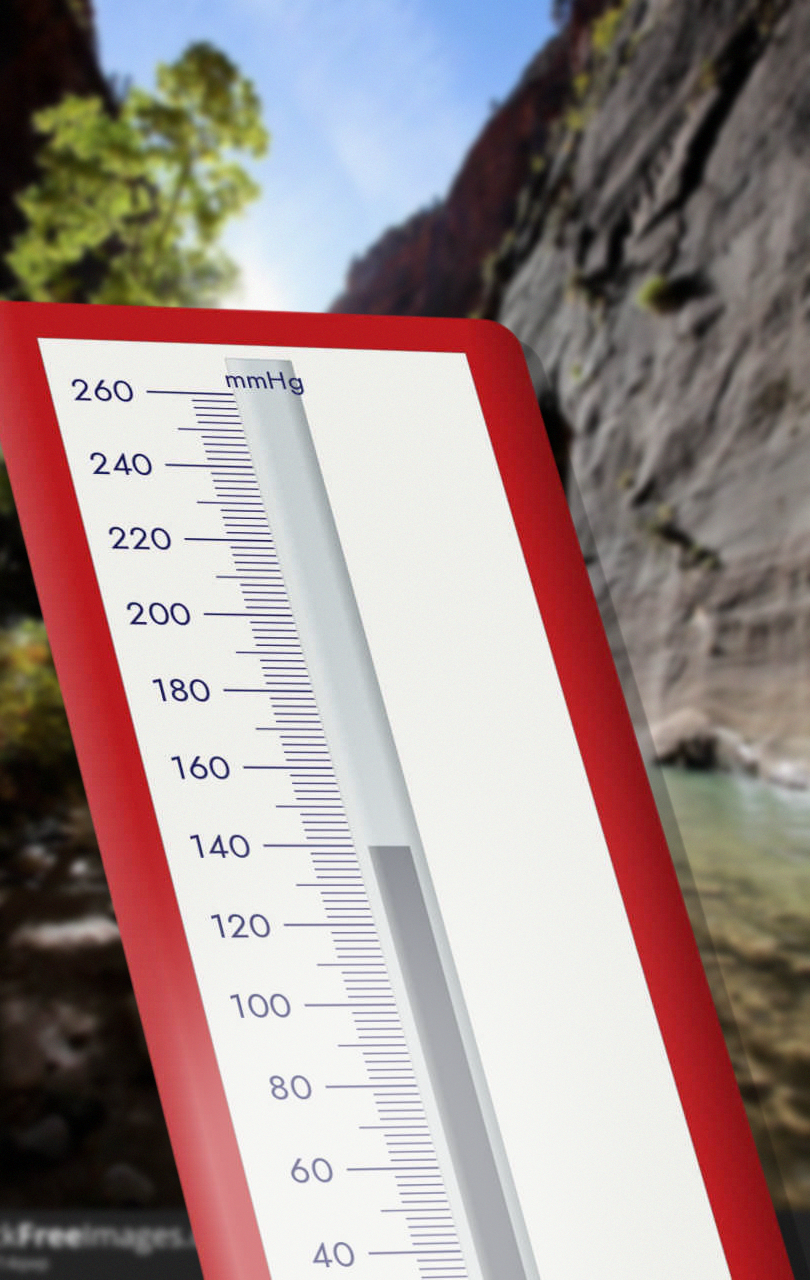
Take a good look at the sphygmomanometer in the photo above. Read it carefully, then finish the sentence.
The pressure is 140 mmHg
